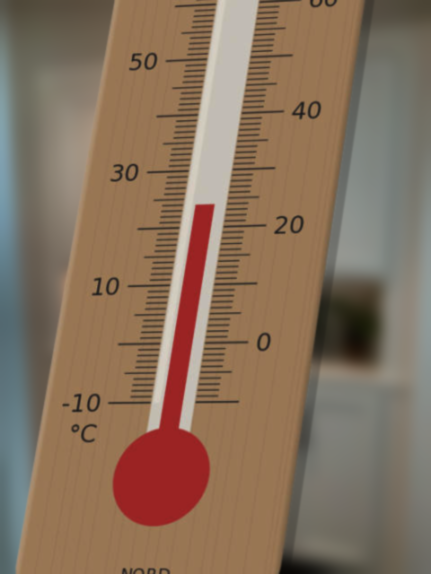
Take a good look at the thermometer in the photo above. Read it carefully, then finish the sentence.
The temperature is 24 °C
